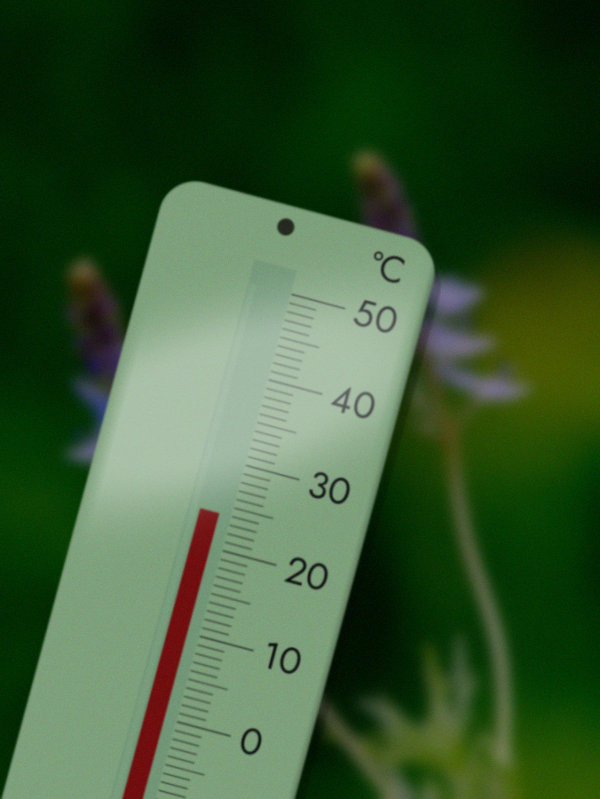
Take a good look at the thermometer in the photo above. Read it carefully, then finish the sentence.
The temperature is 24 °C
